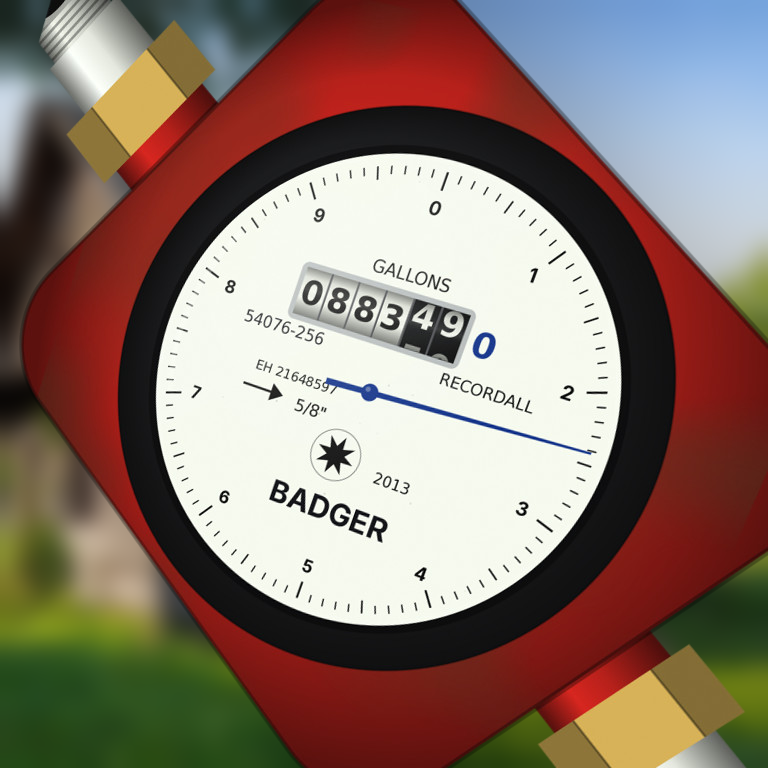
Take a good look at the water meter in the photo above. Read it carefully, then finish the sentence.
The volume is 883492.4 gal
